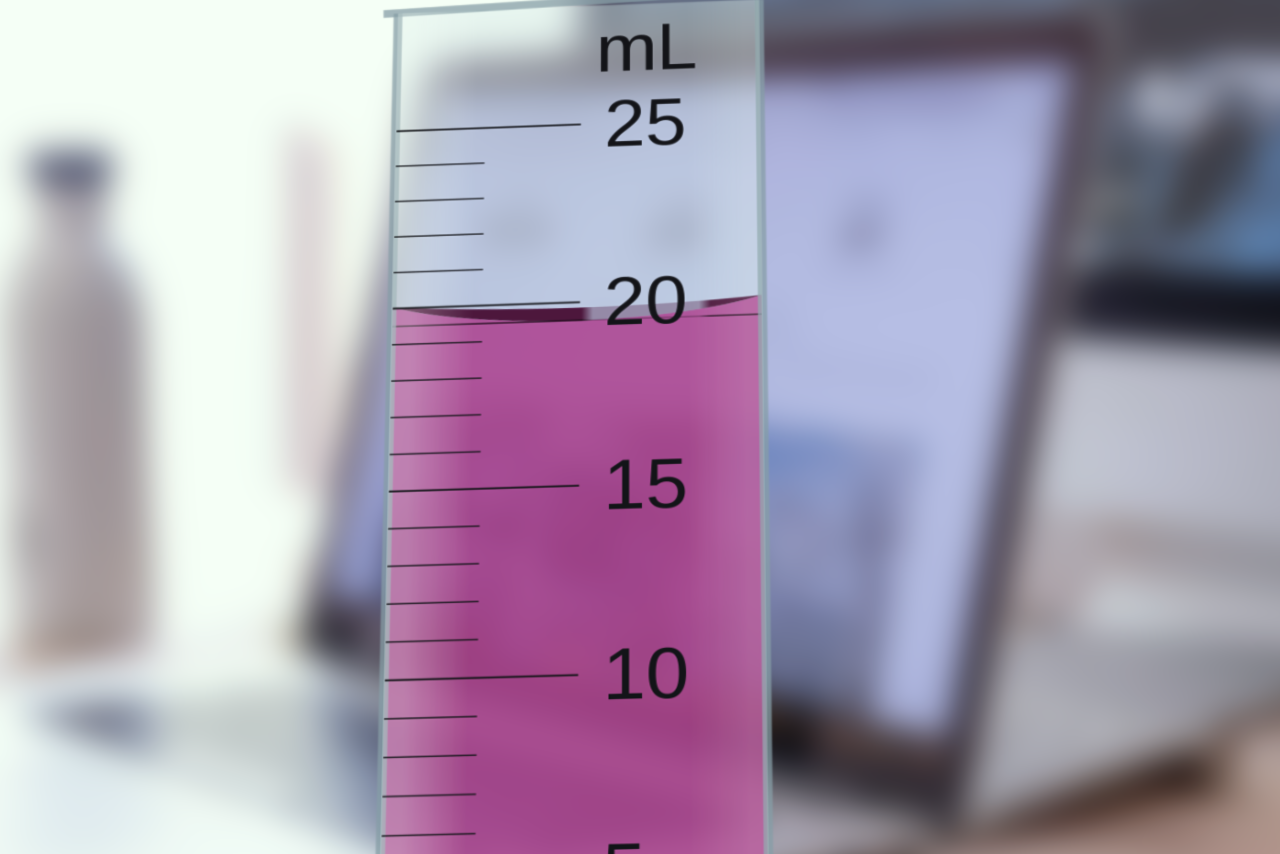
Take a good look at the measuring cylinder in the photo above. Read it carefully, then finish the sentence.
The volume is 19.5 mL
